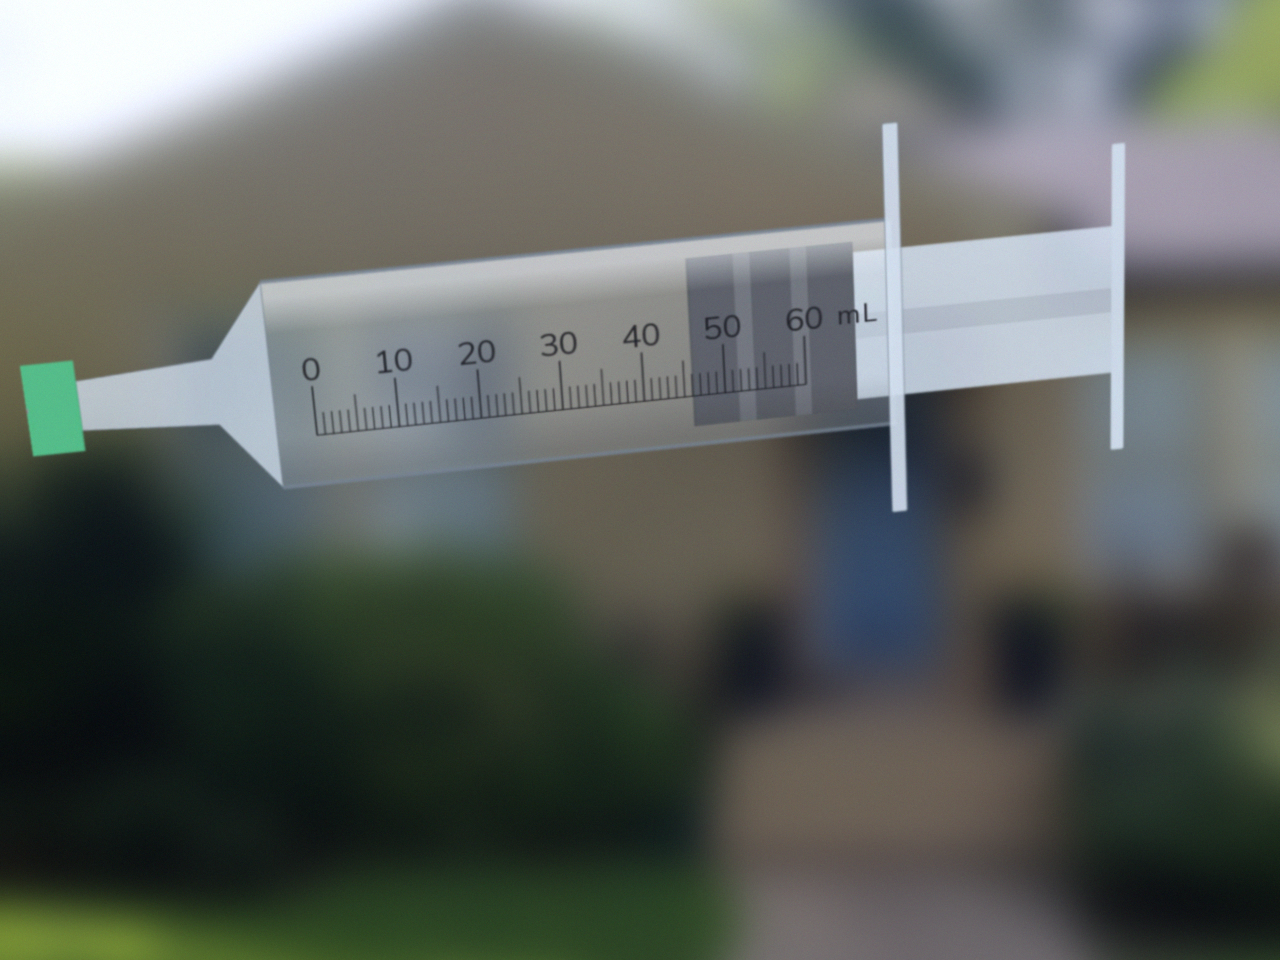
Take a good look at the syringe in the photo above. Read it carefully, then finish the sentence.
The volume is 46 mL
